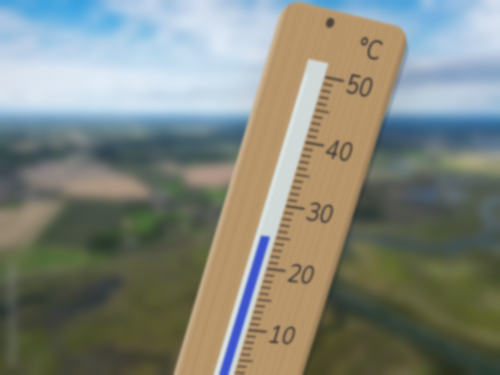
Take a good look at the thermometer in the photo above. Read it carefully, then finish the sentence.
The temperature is 25 °C
